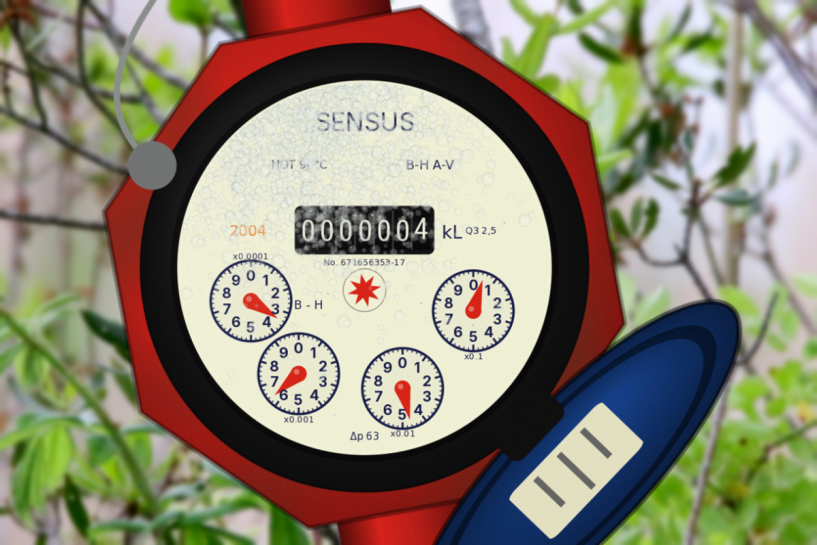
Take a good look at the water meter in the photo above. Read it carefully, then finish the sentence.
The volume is 4.0463 kL
